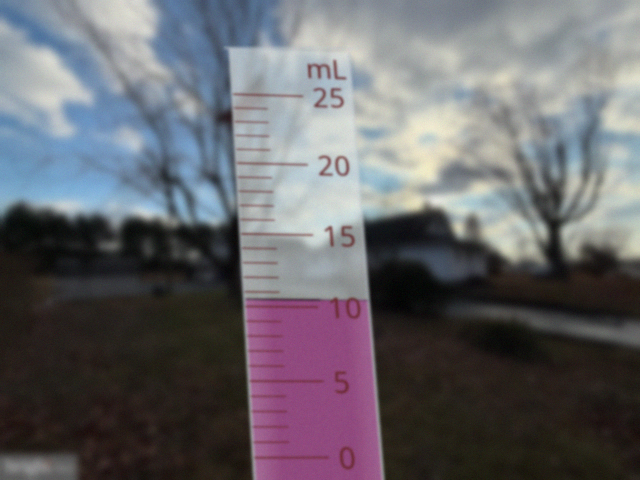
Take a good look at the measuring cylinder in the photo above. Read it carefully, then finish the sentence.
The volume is 10.5 mL
